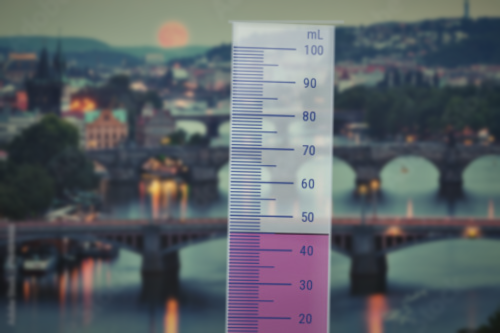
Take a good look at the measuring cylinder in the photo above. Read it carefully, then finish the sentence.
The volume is 45 mL
